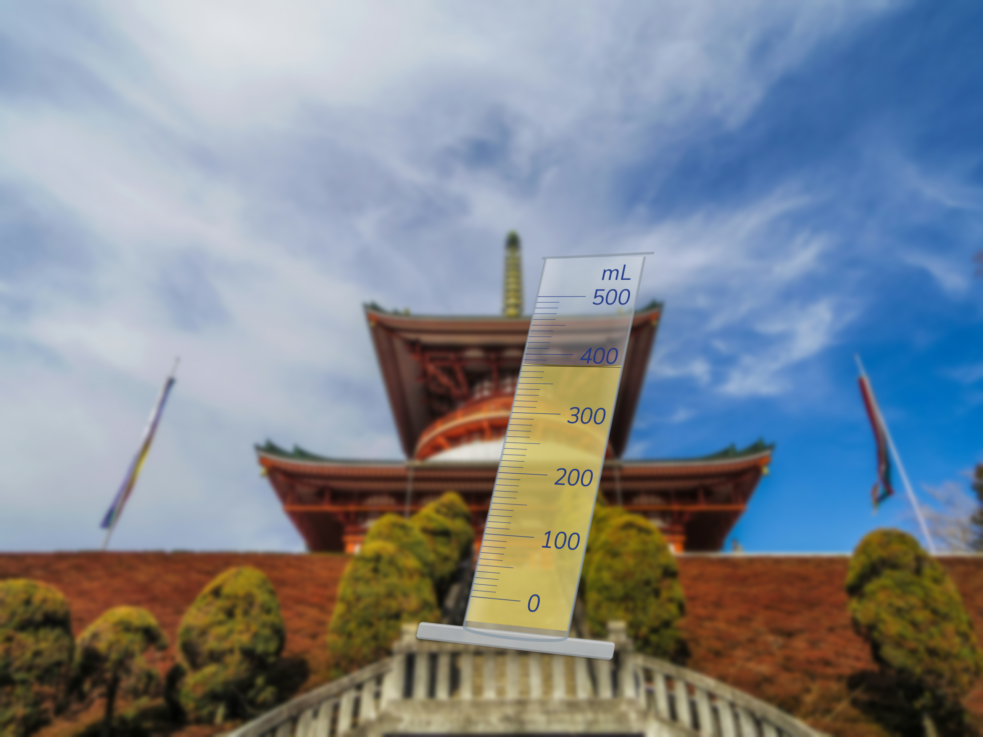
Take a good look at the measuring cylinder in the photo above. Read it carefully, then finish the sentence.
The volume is 380 mL
